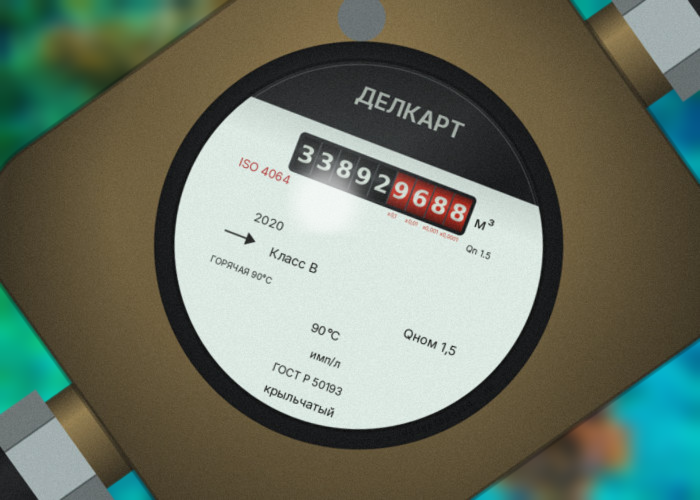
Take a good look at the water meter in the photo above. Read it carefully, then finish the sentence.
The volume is 33892.9688 m³
